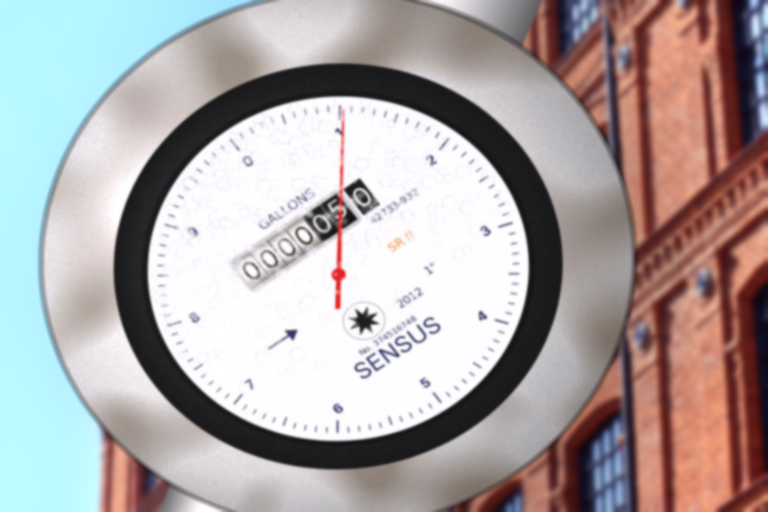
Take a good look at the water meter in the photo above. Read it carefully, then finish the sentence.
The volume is 51.0 gal
